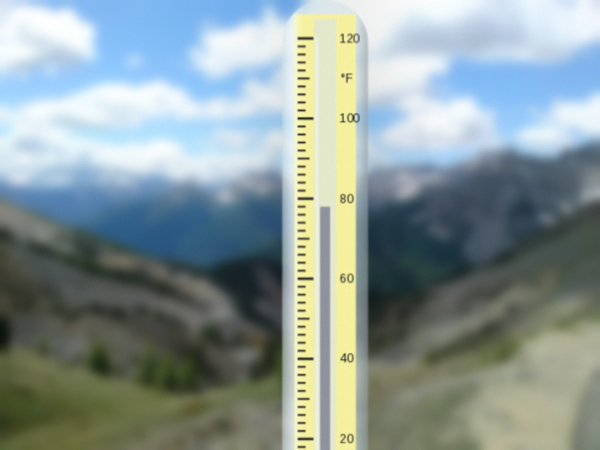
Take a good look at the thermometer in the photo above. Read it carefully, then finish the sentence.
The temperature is 78 °F
